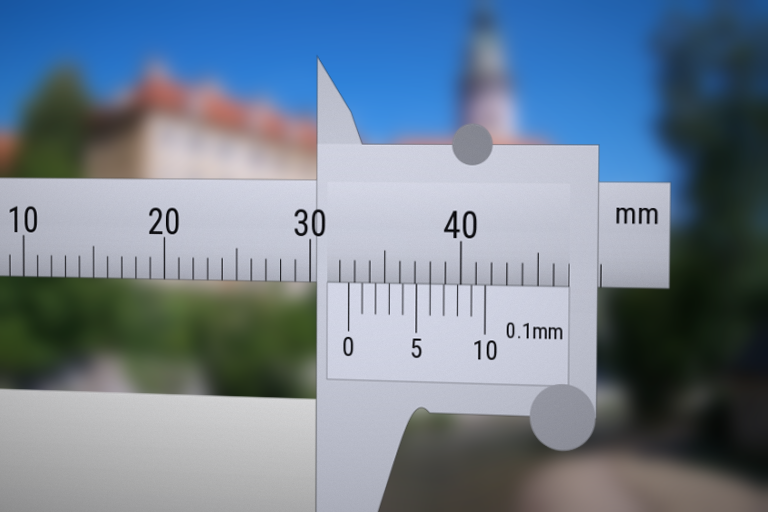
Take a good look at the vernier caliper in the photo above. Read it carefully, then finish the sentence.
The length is 32.6 mm
